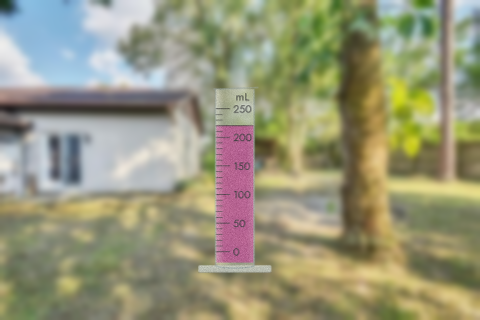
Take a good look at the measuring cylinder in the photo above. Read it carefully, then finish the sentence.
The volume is 220 mL
